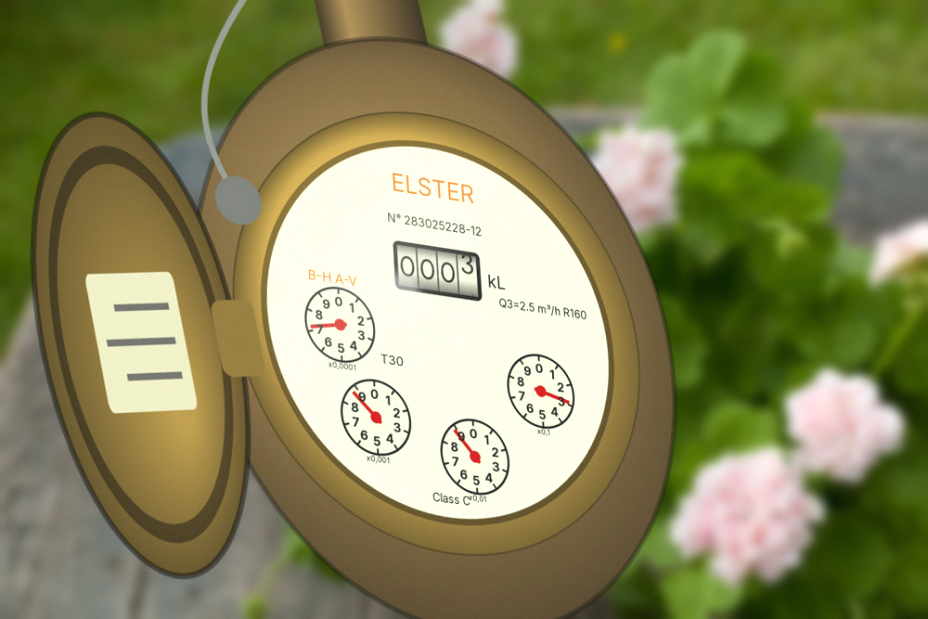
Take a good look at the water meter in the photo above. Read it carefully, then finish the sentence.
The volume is 3.2887 kL
